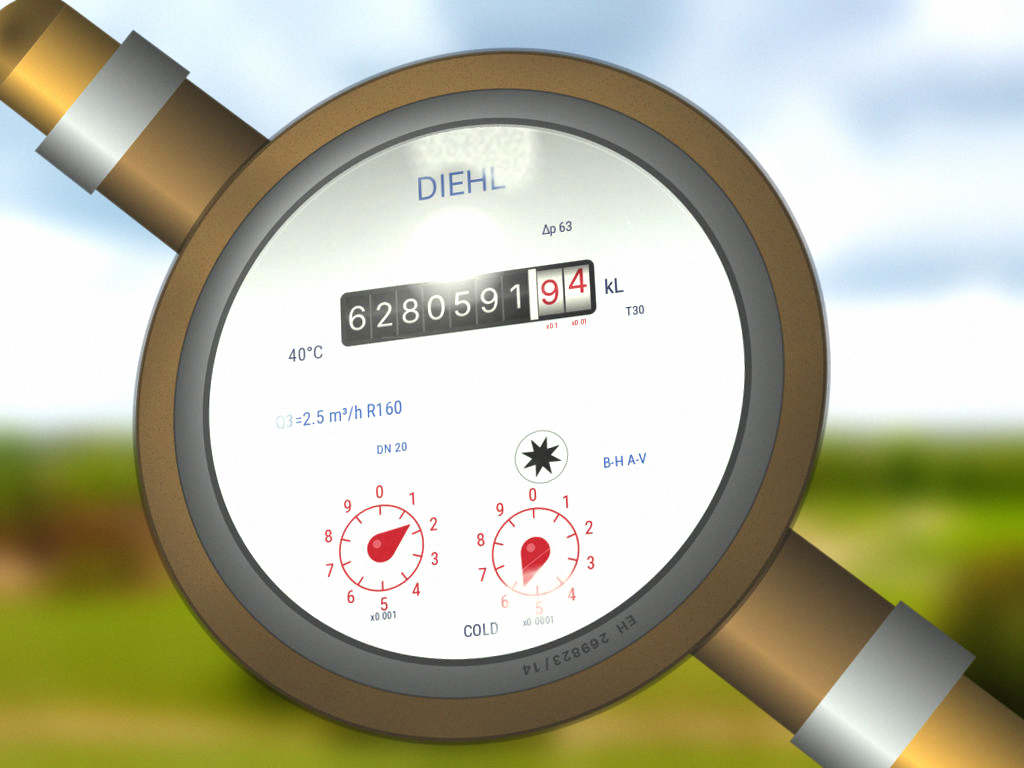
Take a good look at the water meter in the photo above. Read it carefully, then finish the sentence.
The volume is 6280591.9415 kL
